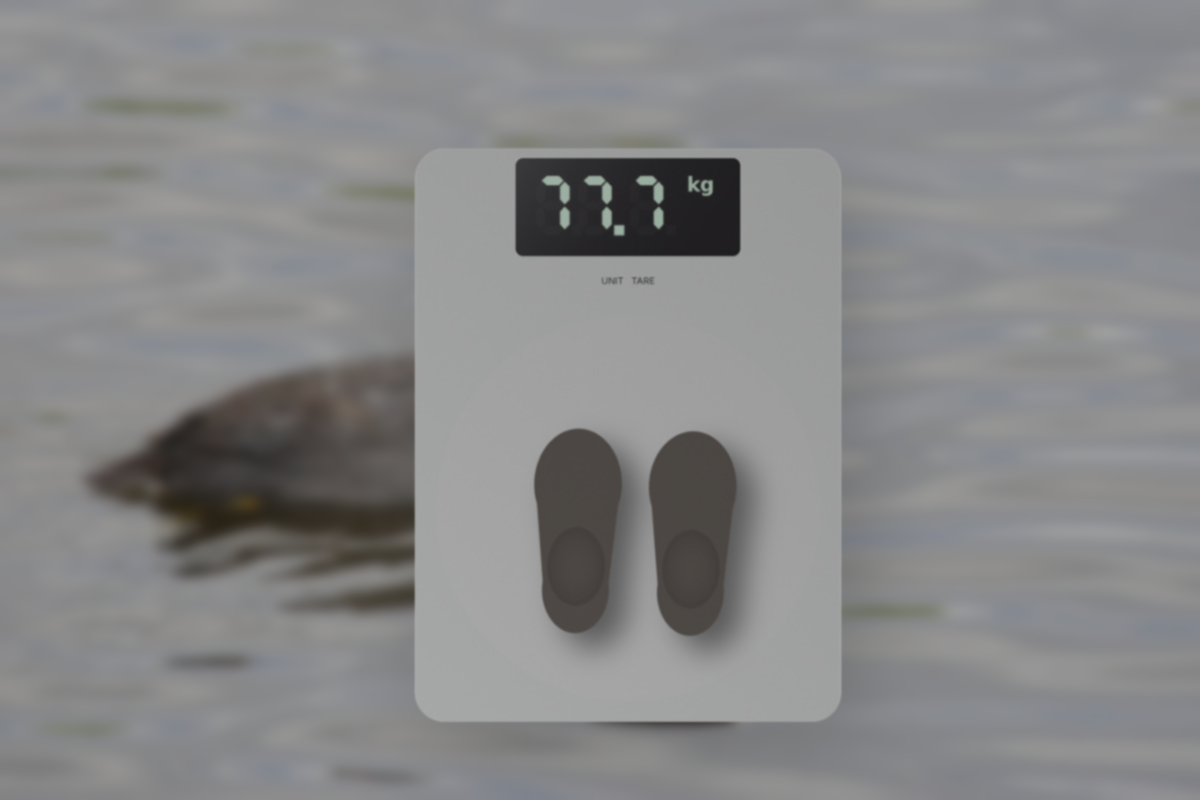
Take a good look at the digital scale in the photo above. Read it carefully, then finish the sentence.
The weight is 77.7 kg
